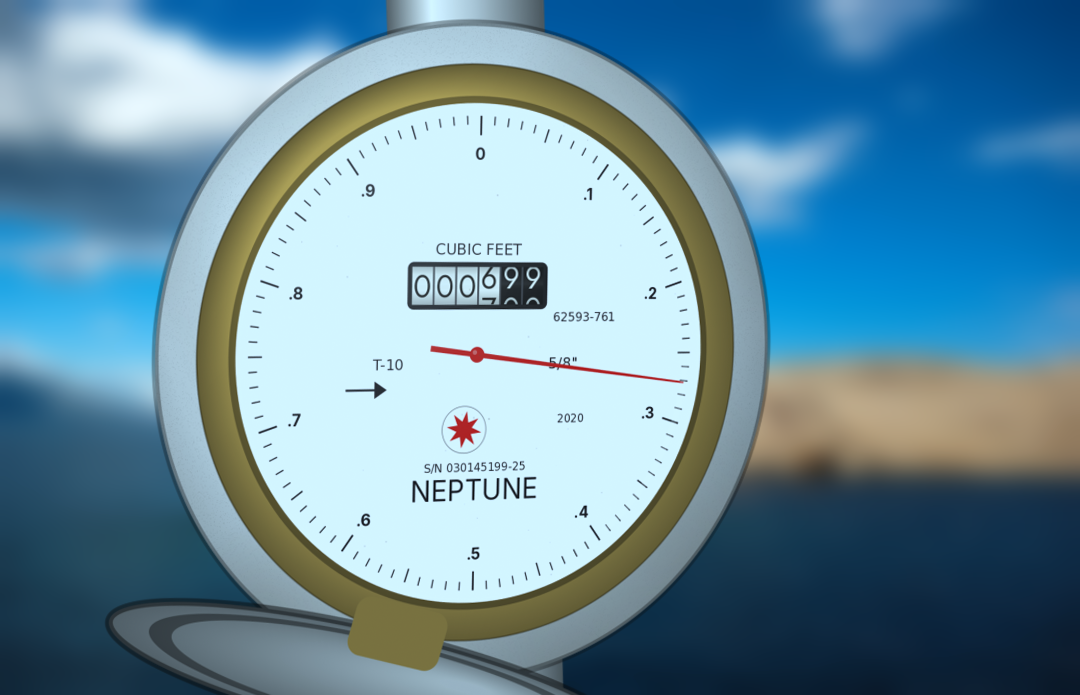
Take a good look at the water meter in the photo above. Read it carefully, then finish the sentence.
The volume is 699.27 ft³
